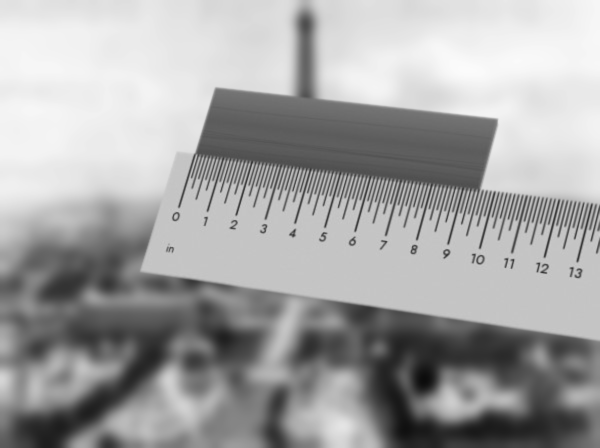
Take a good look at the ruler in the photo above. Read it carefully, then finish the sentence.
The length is 9.5 in
